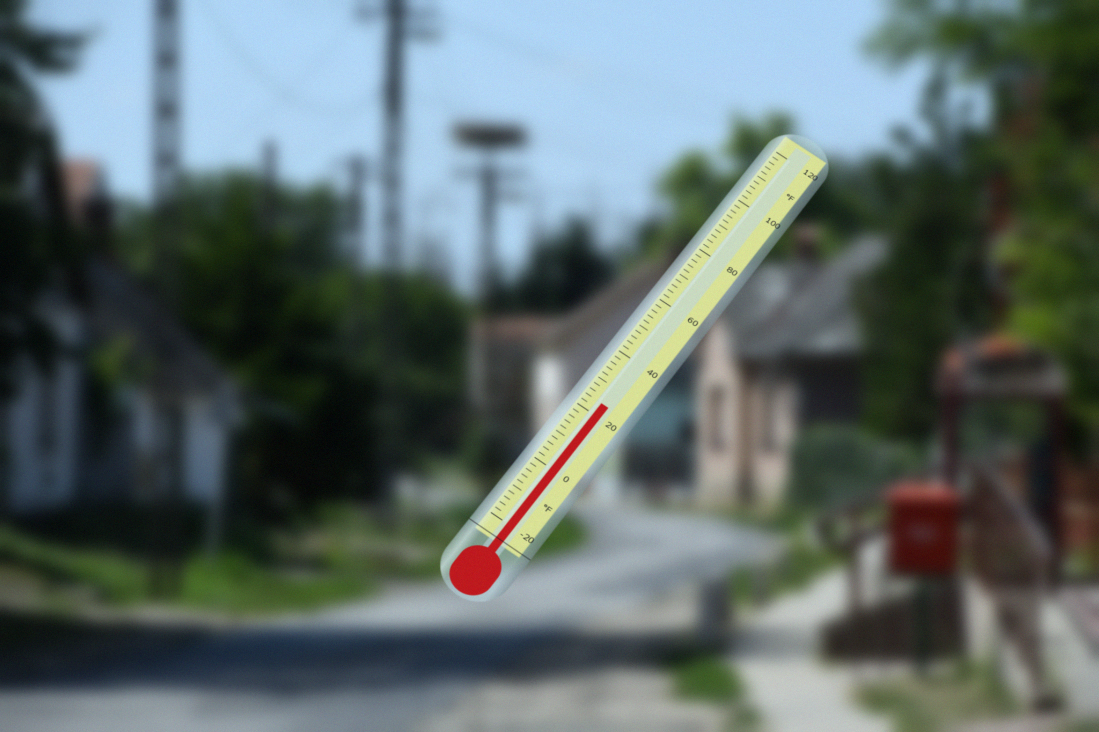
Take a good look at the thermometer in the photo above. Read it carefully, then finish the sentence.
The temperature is 24 °F
